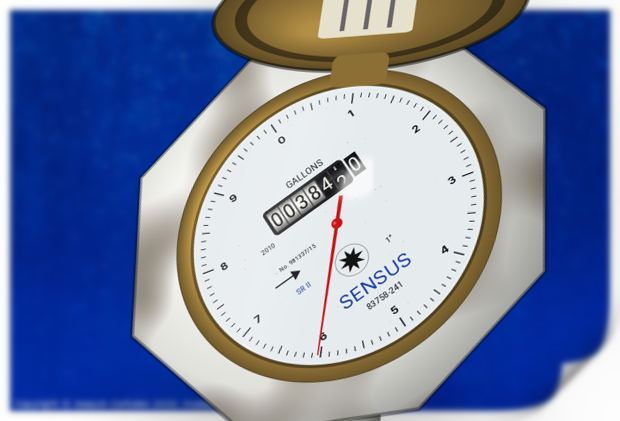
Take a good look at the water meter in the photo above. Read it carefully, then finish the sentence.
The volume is 38416.0 gal
